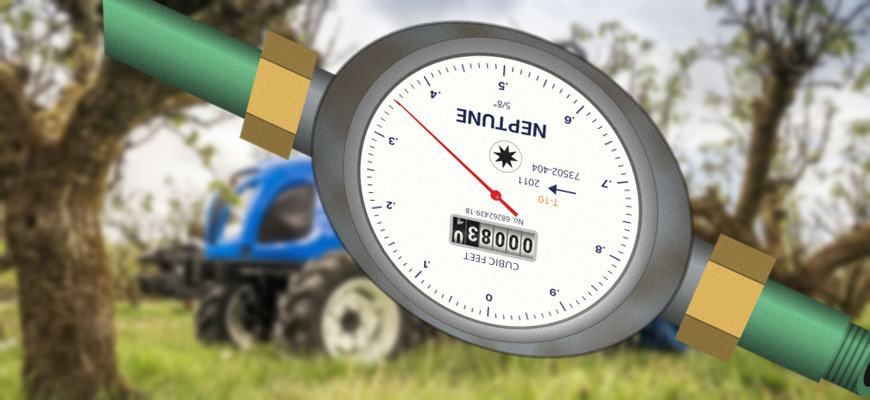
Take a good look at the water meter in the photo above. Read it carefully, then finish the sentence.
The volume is 830.35 ft³
